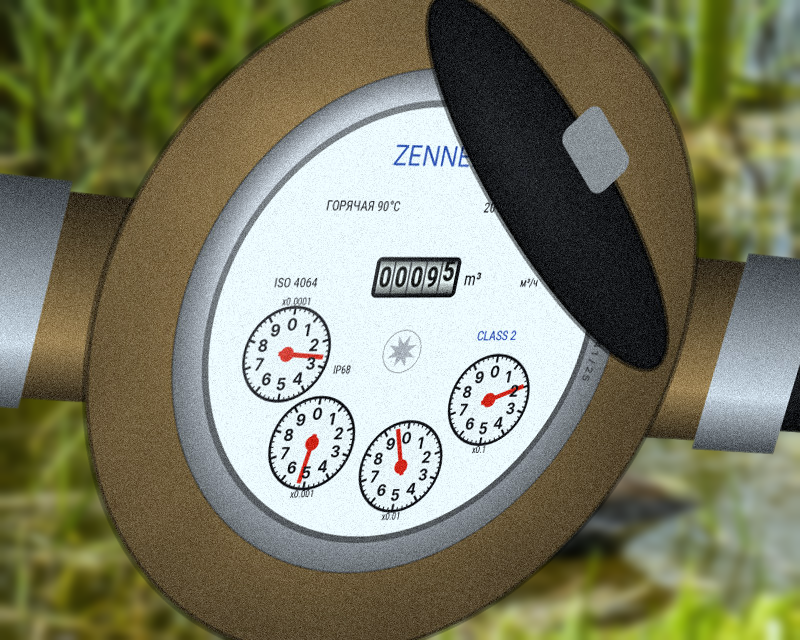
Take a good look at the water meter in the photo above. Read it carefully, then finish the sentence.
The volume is 95.1952 m³
